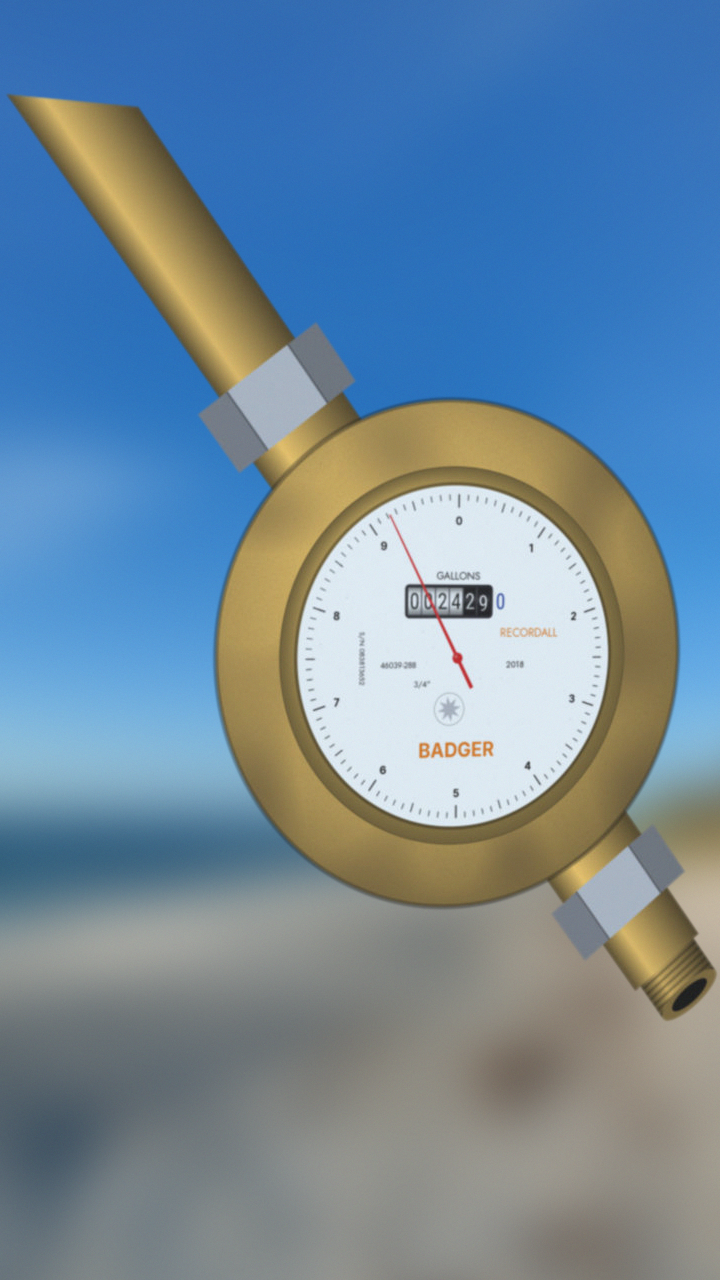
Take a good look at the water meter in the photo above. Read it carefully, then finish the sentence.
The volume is 24289.2 gal
